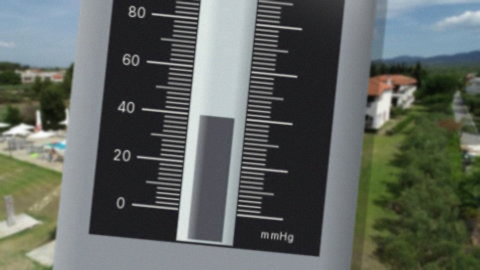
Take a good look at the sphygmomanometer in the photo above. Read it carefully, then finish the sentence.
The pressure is 40 mmHg
